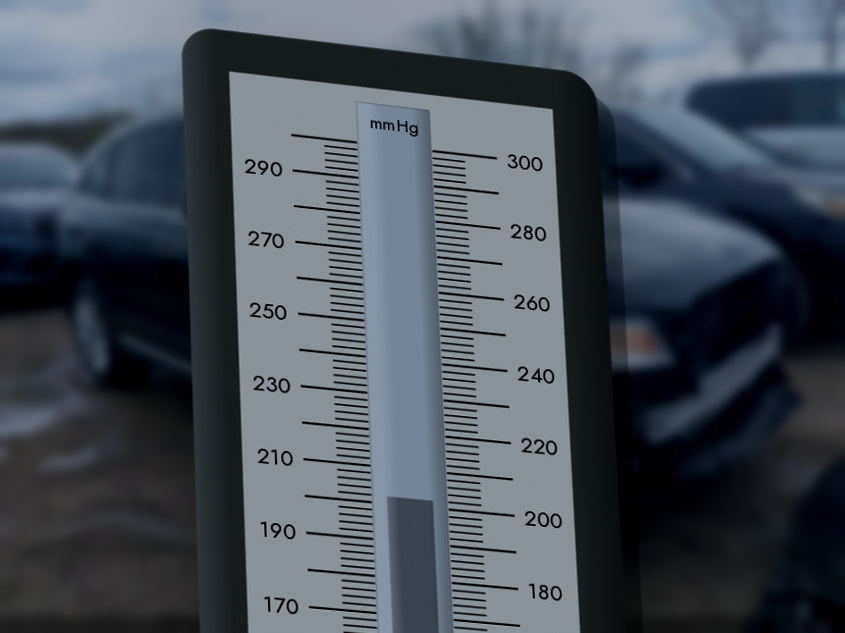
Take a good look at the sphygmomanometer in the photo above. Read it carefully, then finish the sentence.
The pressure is 202 mmHg
